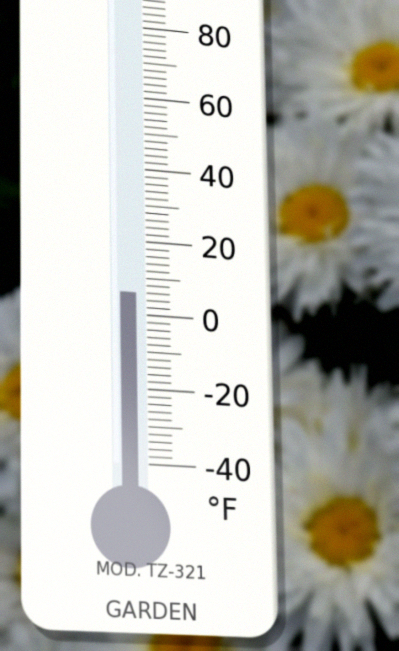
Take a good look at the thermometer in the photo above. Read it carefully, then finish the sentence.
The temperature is 6 °F
